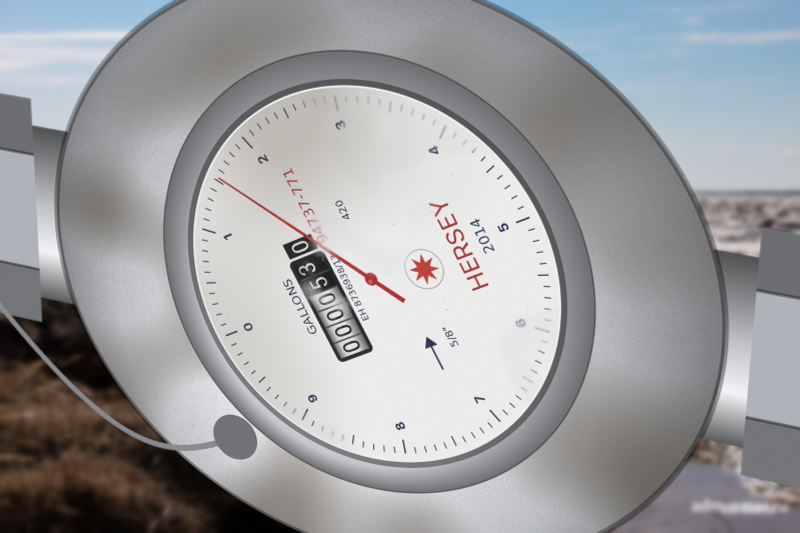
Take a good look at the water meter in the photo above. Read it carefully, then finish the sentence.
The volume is 531.5 gal
